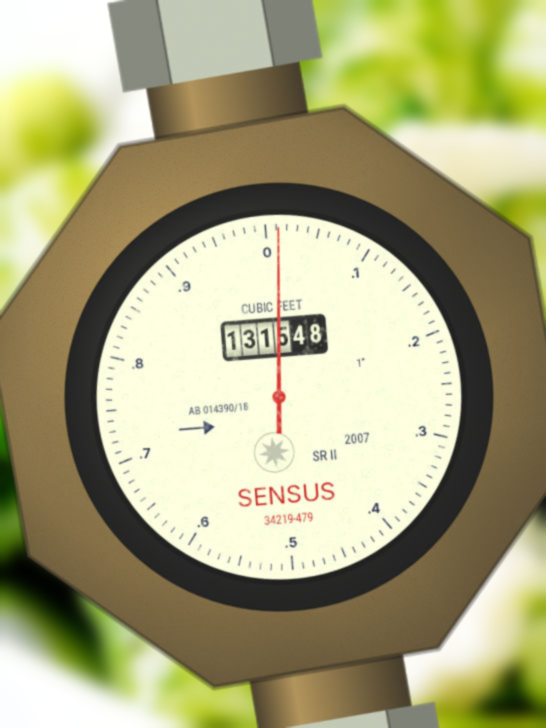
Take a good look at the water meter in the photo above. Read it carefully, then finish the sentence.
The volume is 131548.01 ft³
